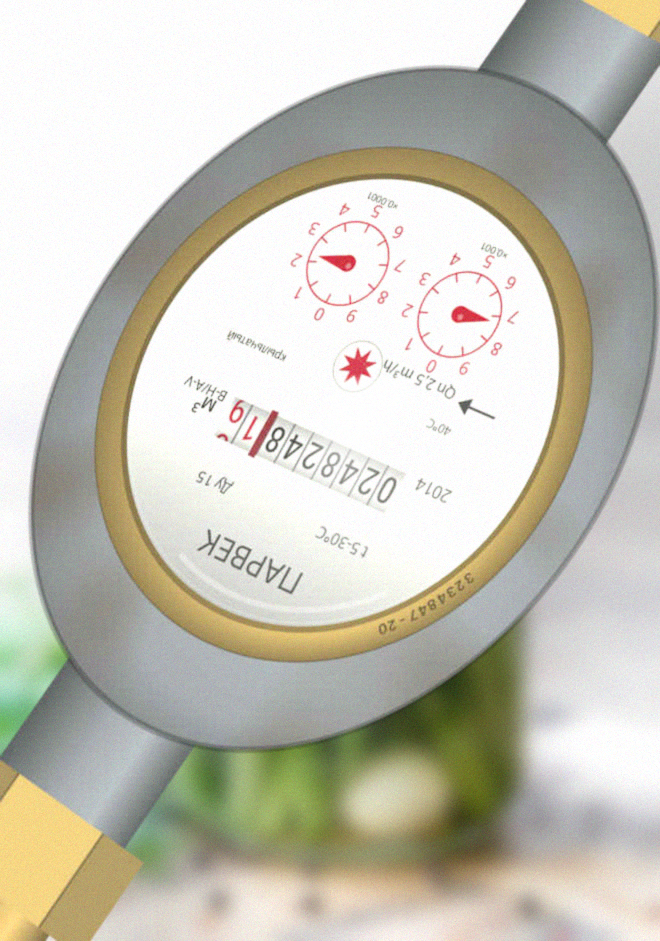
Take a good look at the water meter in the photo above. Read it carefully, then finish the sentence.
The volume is 248248.1872 m³
